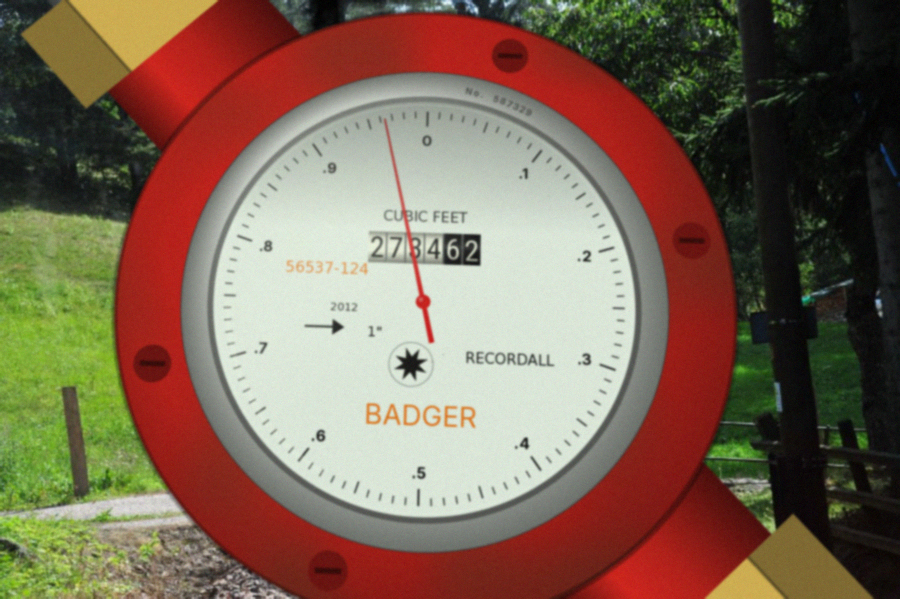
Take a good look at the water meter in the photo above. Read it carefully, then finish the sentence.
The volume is 273461.96 ft³
